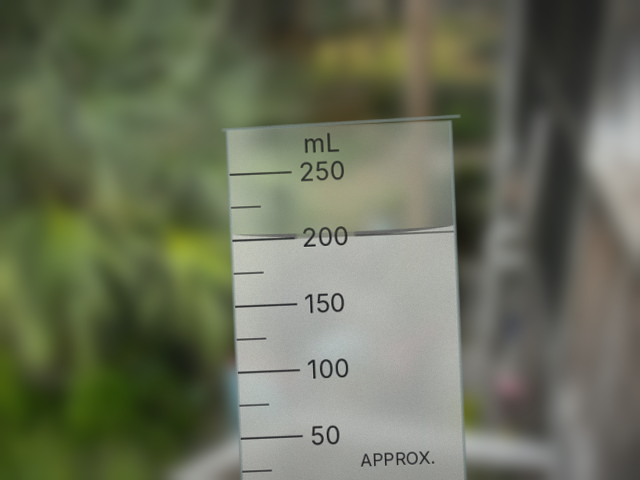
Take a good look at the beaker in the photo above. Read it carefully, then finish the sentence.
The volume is 200 mL
